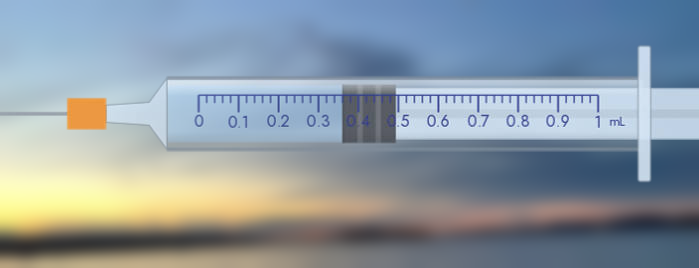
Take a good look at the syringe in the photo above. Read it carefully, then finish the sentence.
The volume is 0.36 mL
